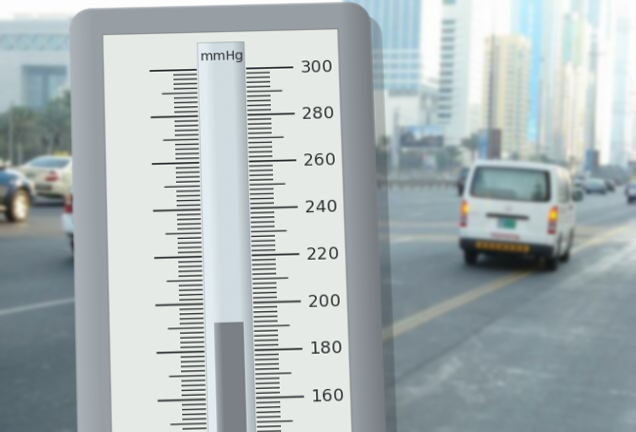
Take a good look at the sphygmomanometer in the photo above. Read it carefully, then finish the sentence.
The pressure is 192 mmHg
